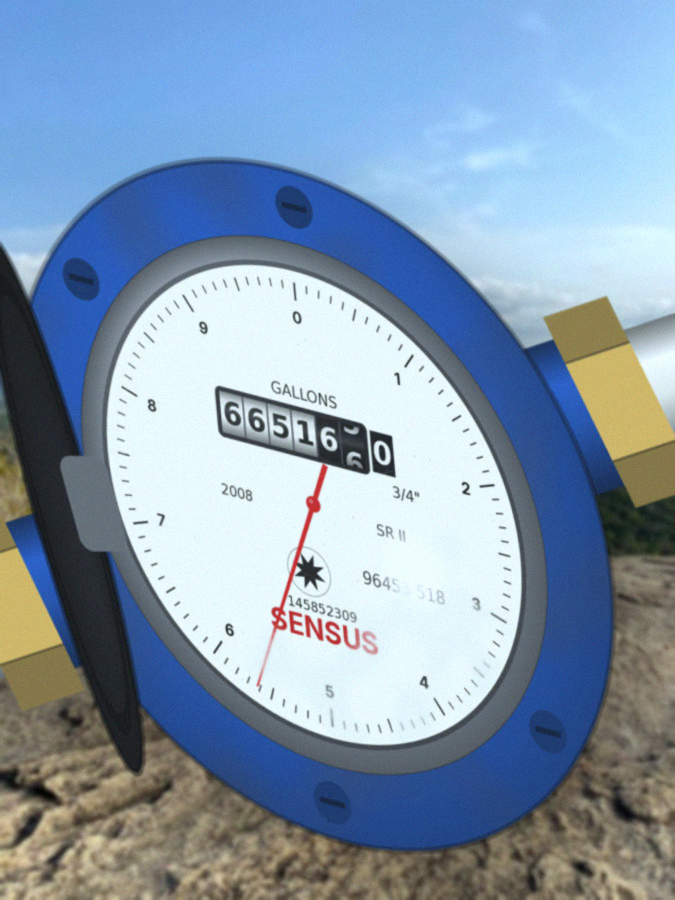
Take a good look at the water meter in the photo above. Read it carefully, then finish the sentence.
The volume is 6651655.6 gal
